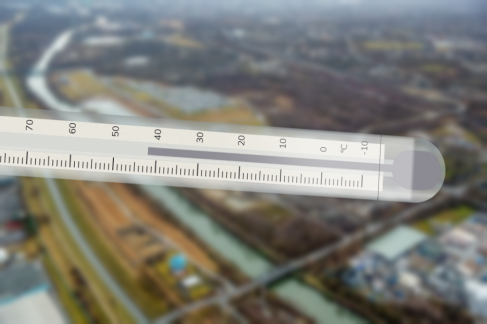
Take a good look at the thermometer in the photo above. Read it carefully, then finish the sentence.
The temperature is 42 °C
